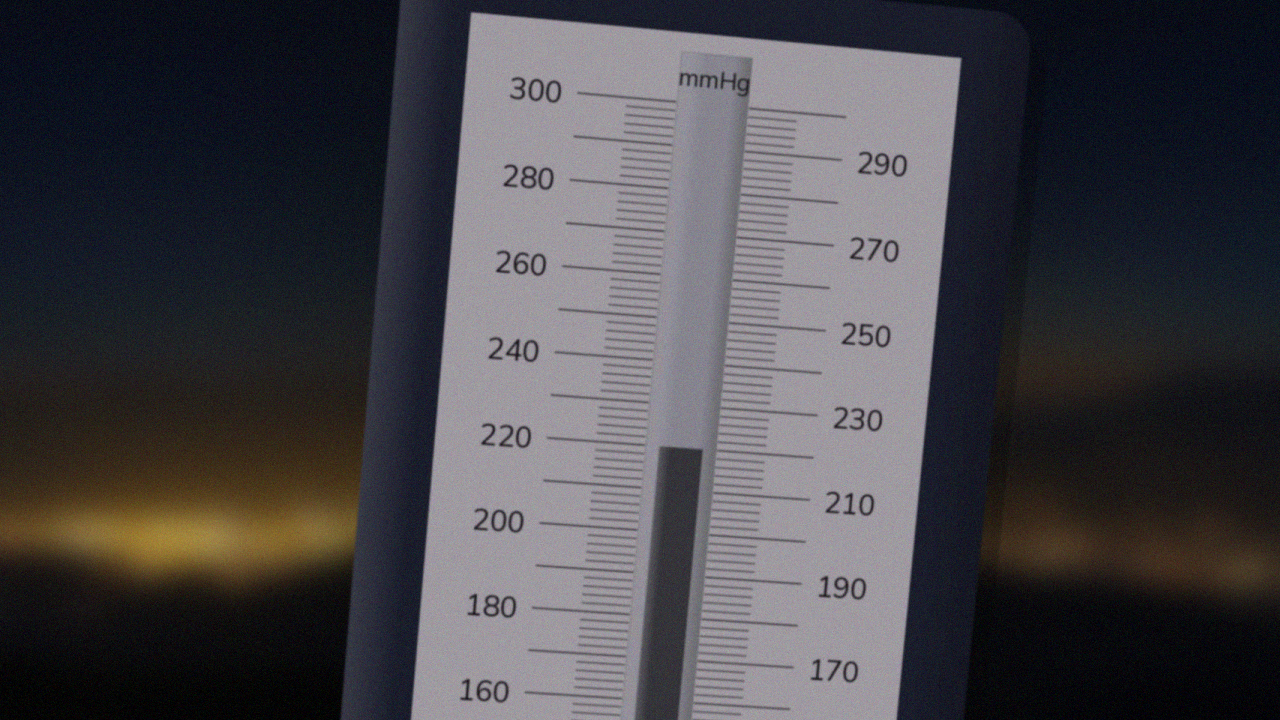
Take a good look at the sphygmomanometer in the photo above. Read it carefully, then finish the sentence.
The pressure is 220 mmHg
